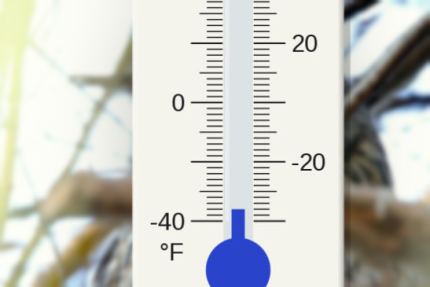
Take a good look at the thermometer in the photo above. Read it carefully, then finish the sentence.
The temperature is -36 °F
